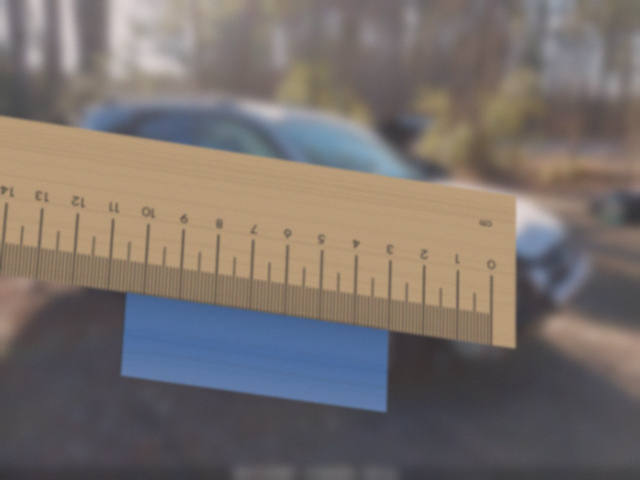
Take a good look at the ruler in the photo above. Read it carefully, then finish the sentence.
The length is 7.5 cm
